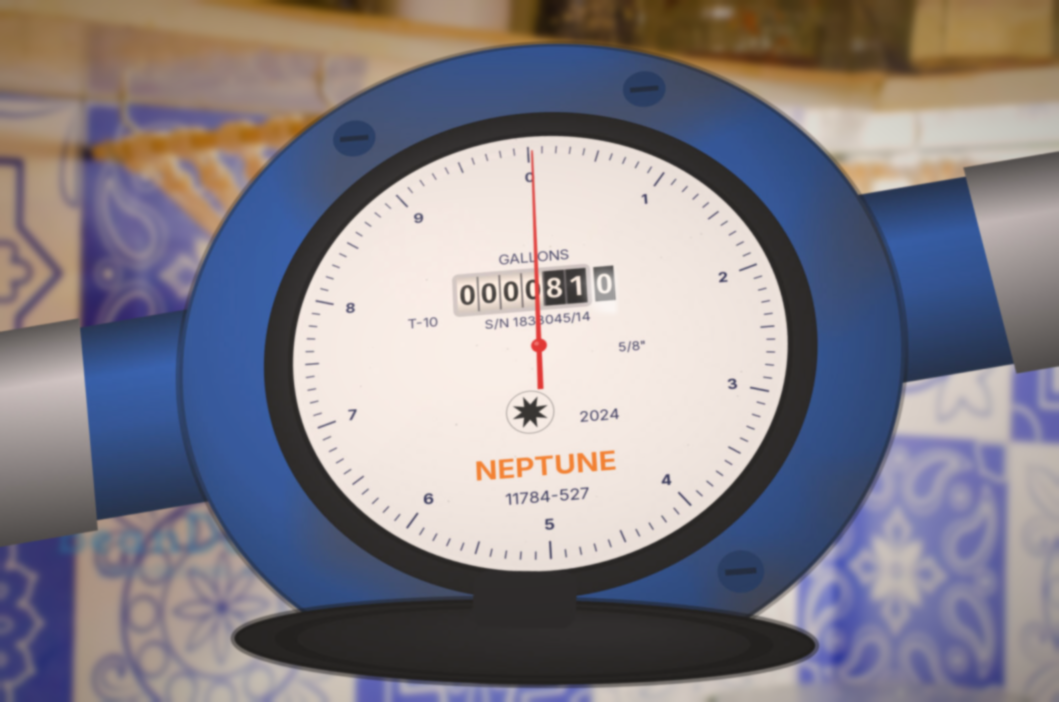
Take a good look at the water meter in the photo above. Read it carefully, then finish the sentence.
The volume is 810.0 gal
